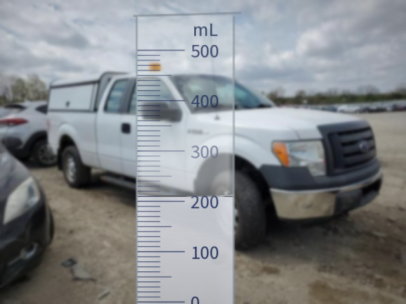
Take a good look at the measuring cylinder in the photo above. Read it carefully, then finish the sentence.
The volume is 210 mL
